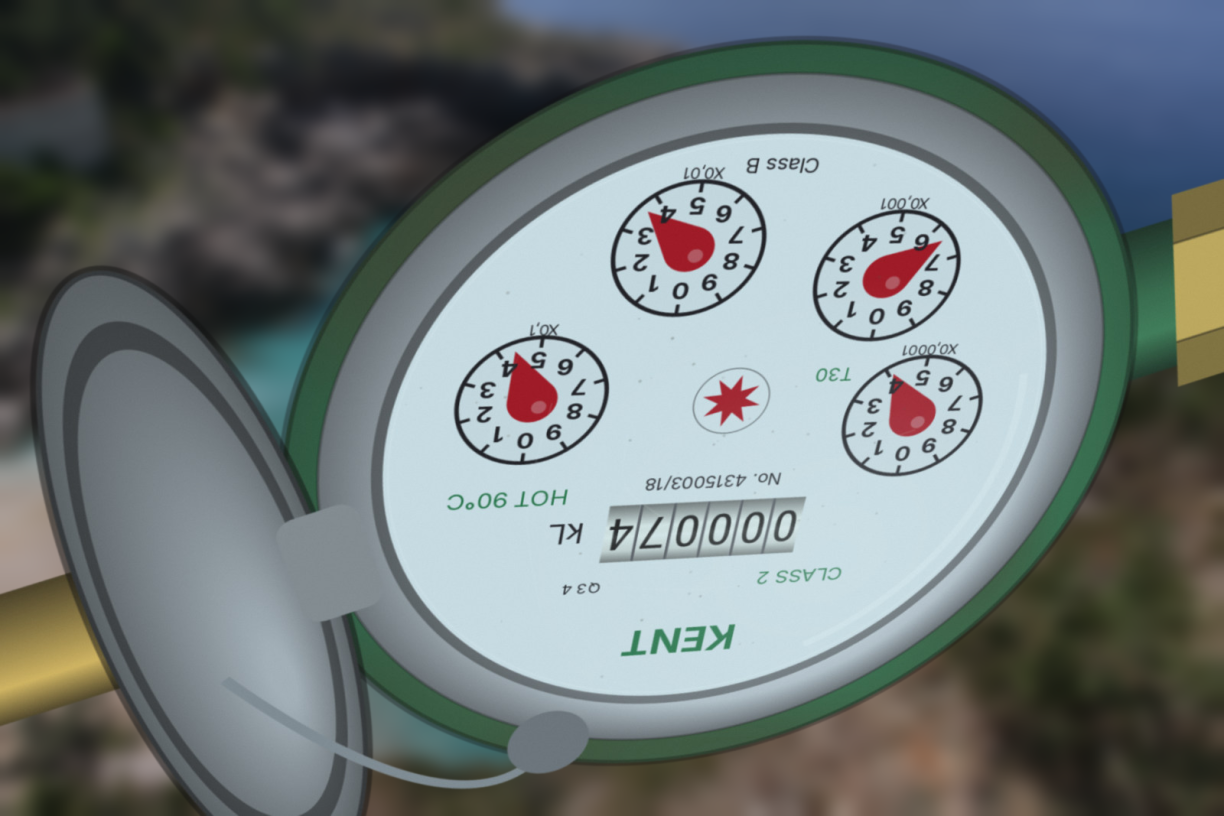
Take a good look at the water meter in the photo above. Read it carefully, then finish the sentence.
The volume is 74.4364 kL
